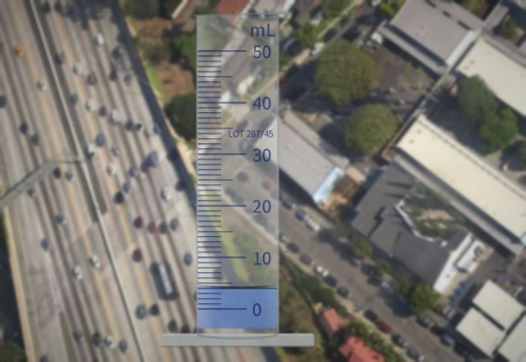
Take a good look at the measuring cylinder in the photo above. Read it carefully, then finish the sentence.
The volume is 4 mL
